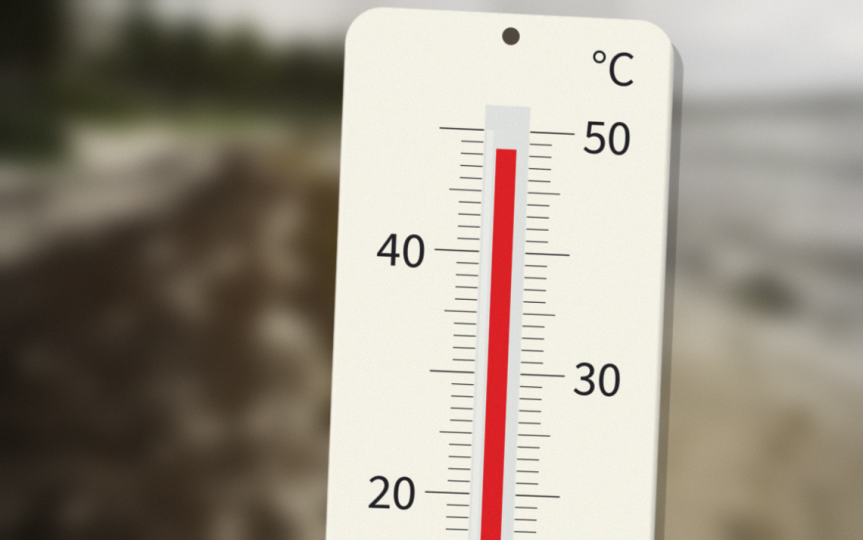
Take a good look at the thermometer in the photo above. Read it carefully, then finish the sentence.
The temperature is 48.5 °C
